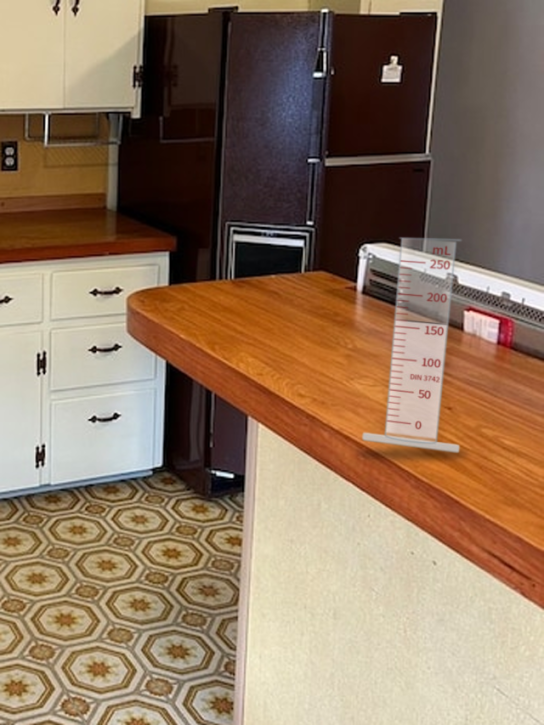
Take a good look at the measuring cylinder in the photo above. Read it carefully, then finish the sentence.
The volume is 160 mL
